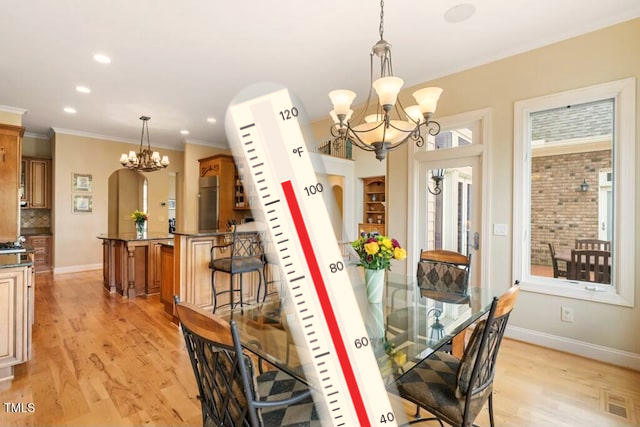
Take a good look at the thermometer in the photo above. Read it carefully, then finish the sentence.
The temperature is 104 °F
